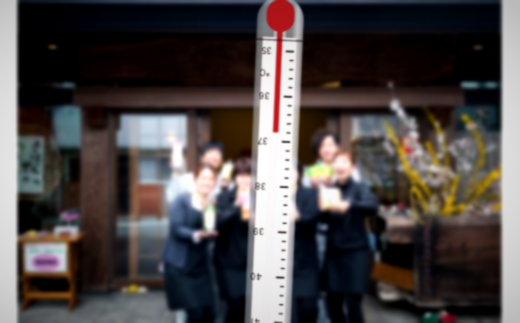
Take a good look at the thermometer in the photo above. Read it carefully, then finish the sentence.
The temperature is 36.8 °C
